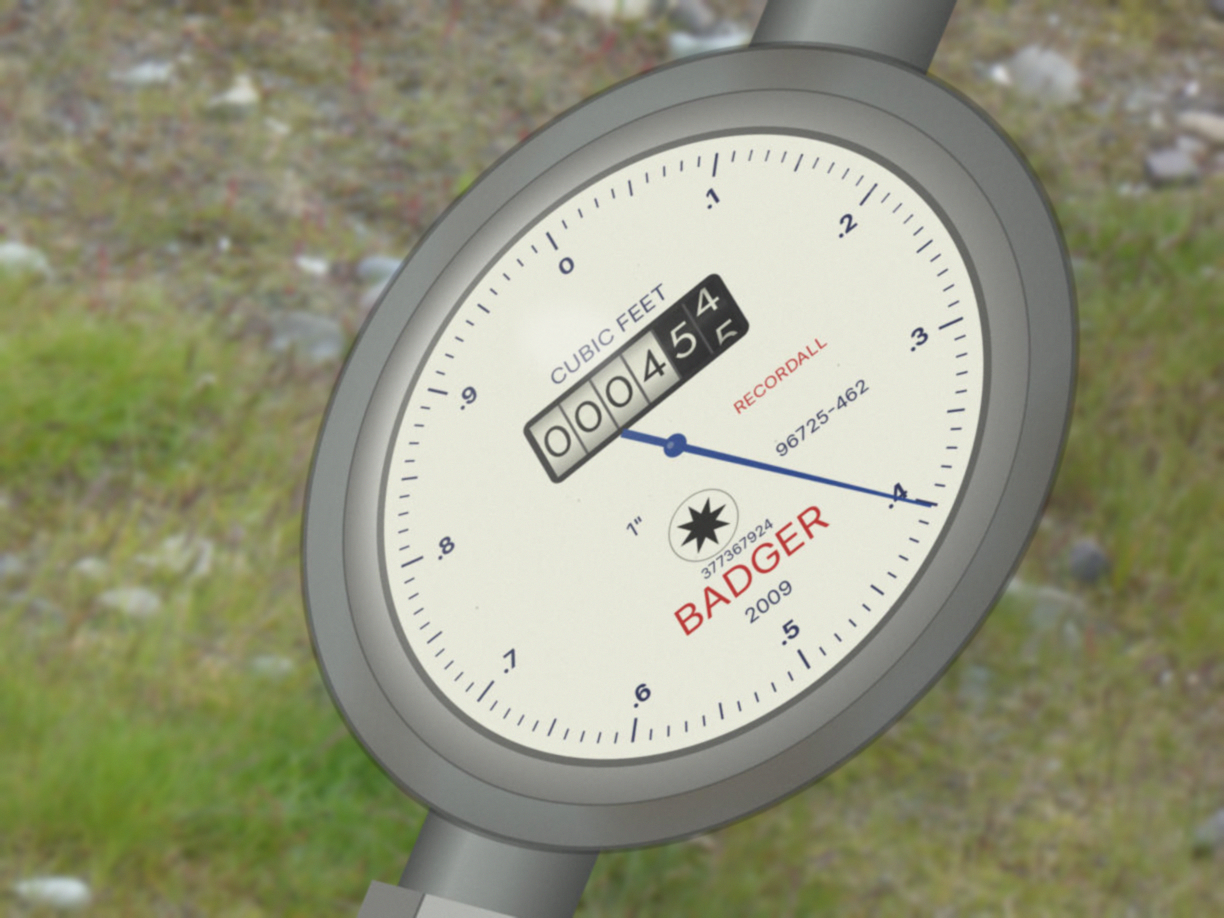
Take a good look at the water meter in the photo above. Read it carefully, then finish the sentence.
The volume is 454.40 ft³
